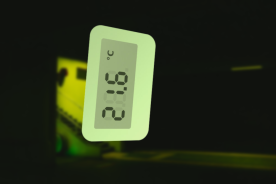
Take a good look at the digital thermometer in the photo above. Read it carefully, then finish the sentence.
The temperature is 21.6 °C
